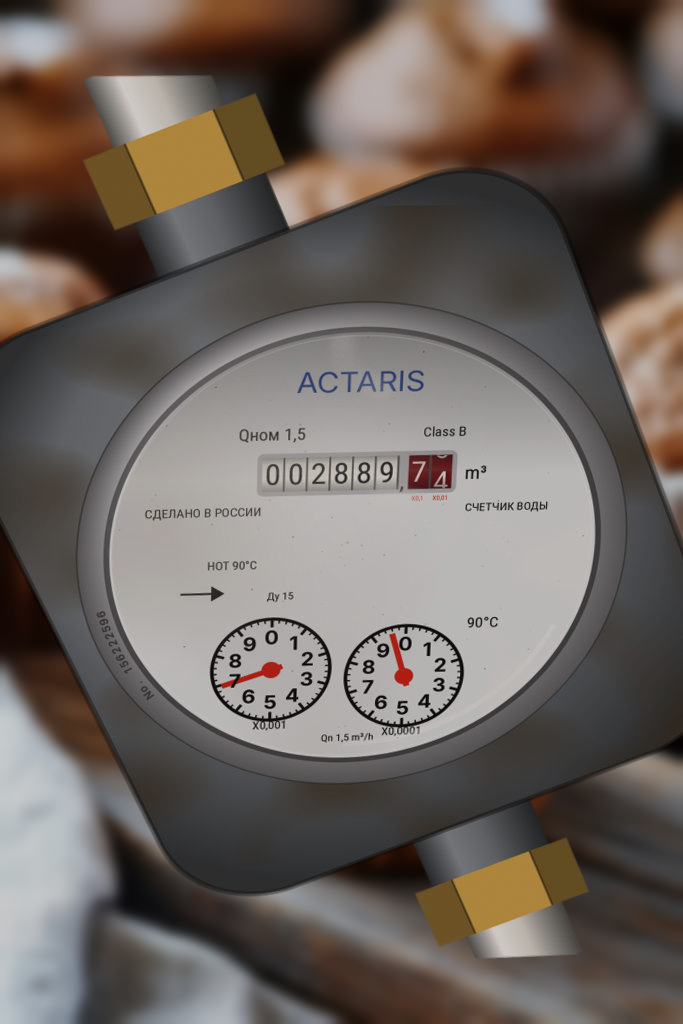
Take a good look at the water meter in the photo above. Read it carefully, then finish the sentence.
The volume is 2889.7369 m³
